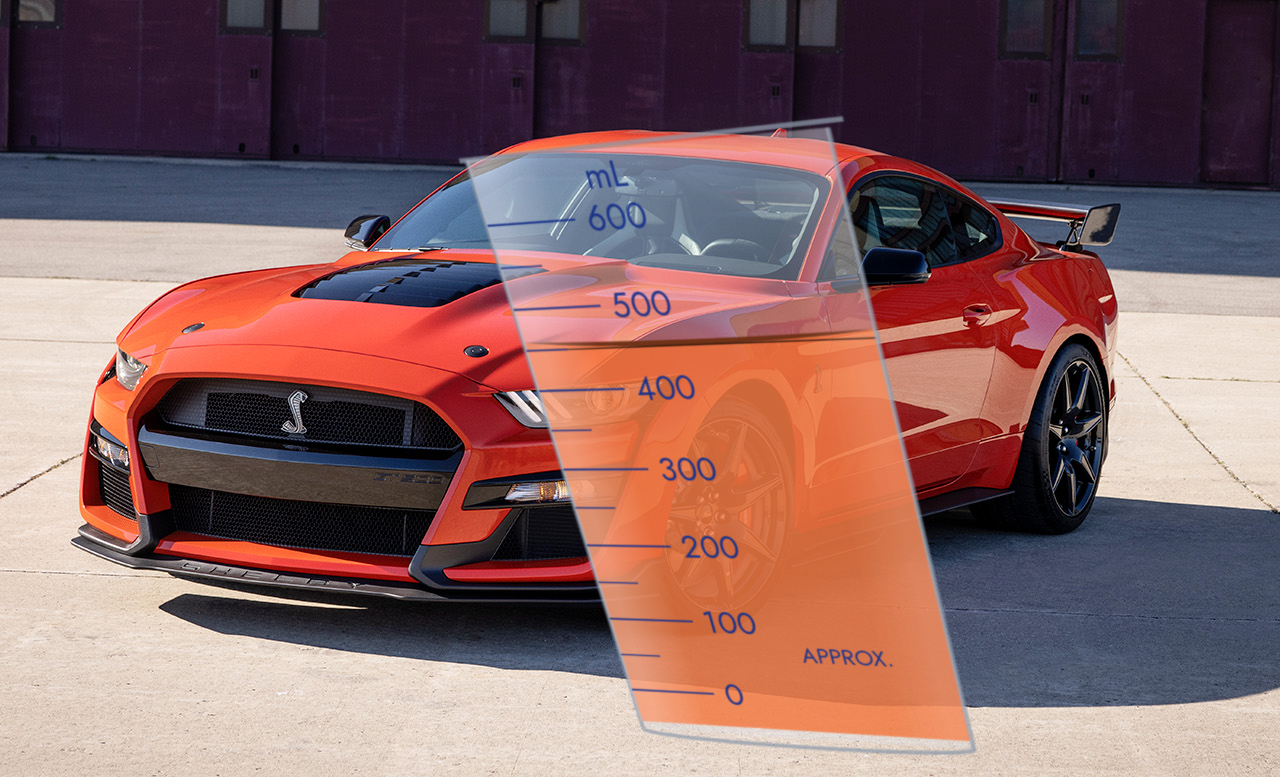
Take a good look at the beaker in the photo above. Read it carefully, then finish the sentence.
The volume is 450 mL
